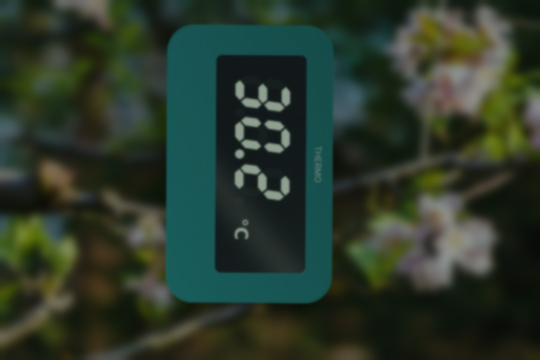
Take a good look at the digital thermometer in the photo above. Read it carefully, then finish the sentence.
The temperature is 30.2 °C
